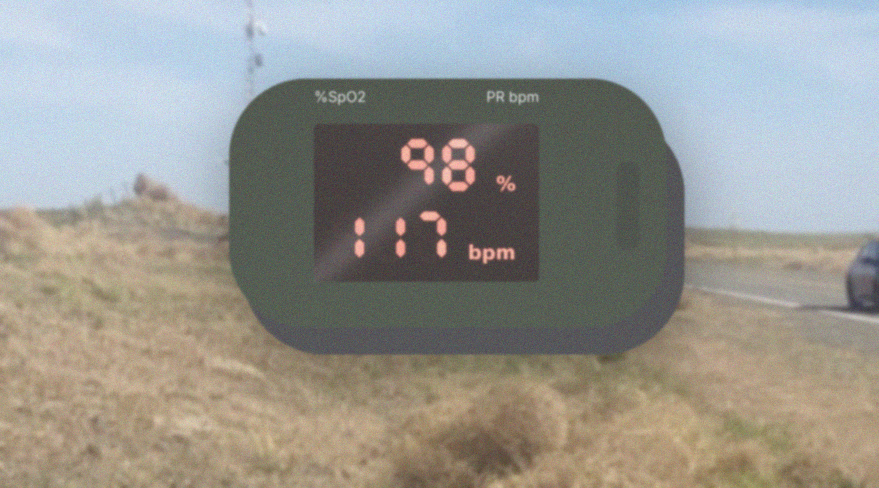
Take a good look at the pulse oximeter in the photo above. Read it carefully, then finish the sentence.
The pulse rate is 117 bpm
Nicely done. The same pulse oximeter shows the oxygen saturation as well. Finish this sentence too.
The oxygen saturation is 98 %
